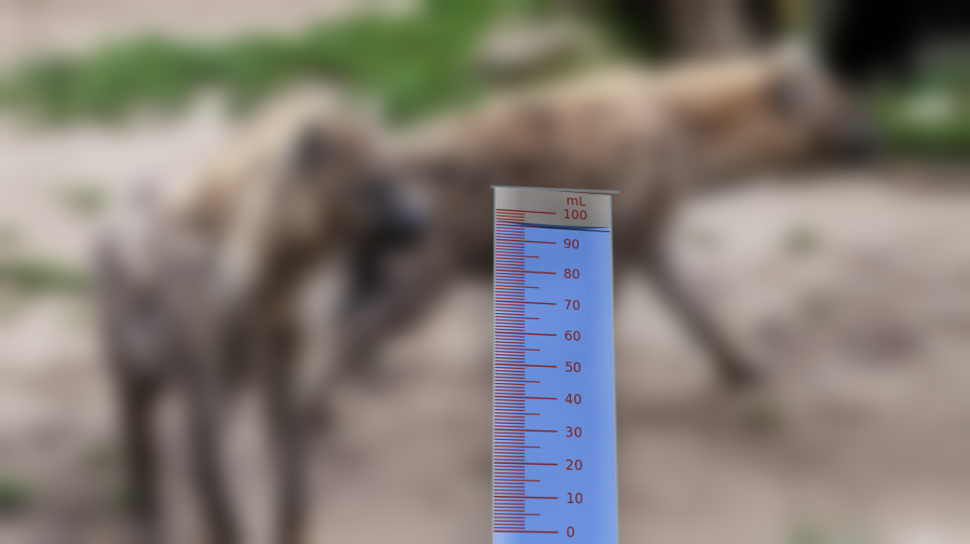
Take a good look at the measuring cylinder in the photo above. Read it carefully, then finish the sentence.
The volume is 95 mL
